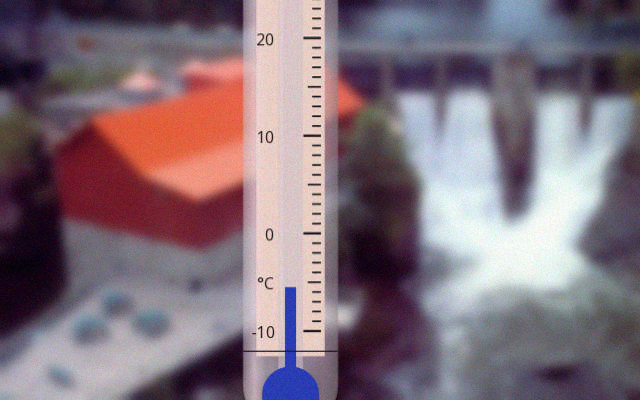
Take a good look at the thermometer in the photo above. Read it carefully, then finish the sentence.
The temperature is -5.5 °C
